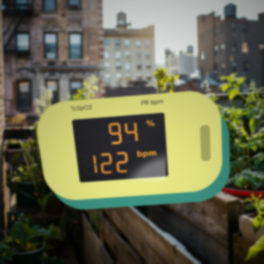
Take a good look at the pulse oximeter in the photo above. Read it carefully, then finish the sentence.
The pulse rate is 122 bpm
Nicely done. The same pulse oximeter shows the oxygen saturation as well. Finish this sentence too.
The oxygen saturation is 94 %
